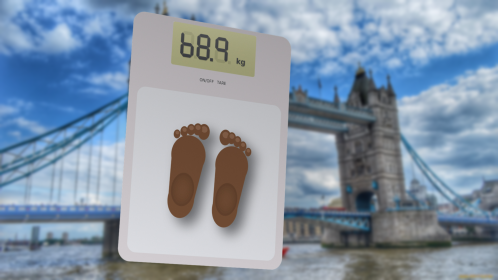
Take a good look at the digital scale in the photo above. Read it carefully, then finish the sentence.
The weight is 68.9 kg
